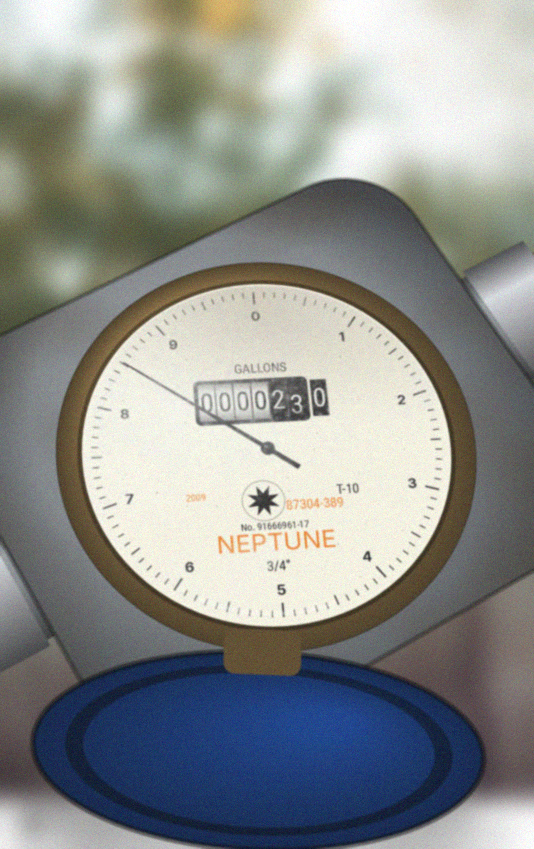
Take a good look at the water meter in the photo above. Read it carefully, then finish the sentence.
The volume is 228.5 gal
